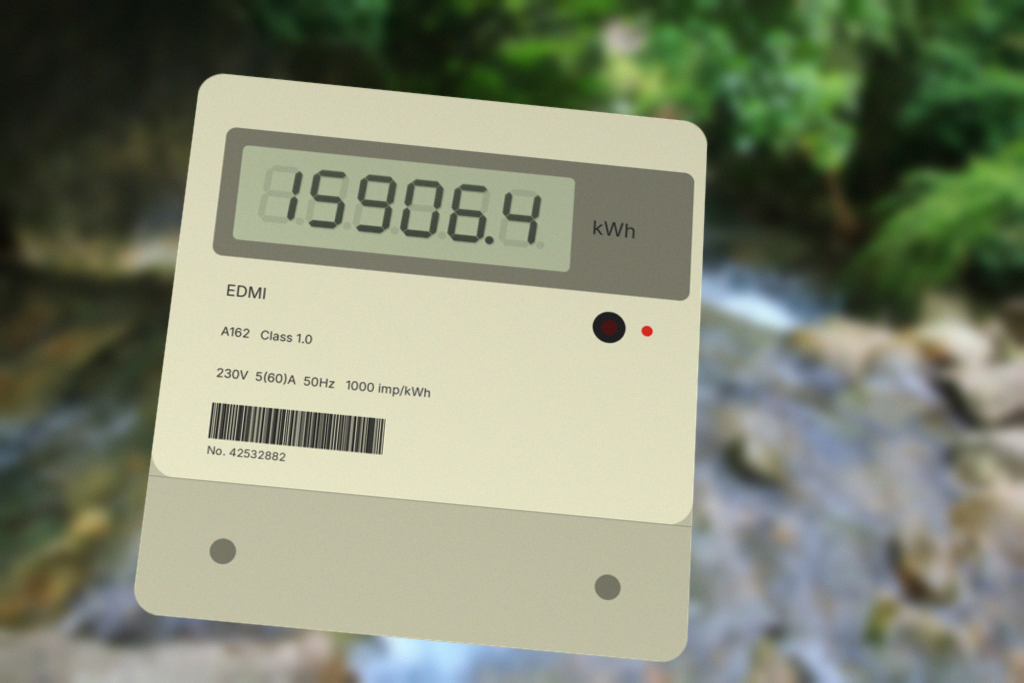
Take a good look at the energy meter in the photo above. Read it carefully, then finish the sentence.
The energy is 15906.4 kWh
